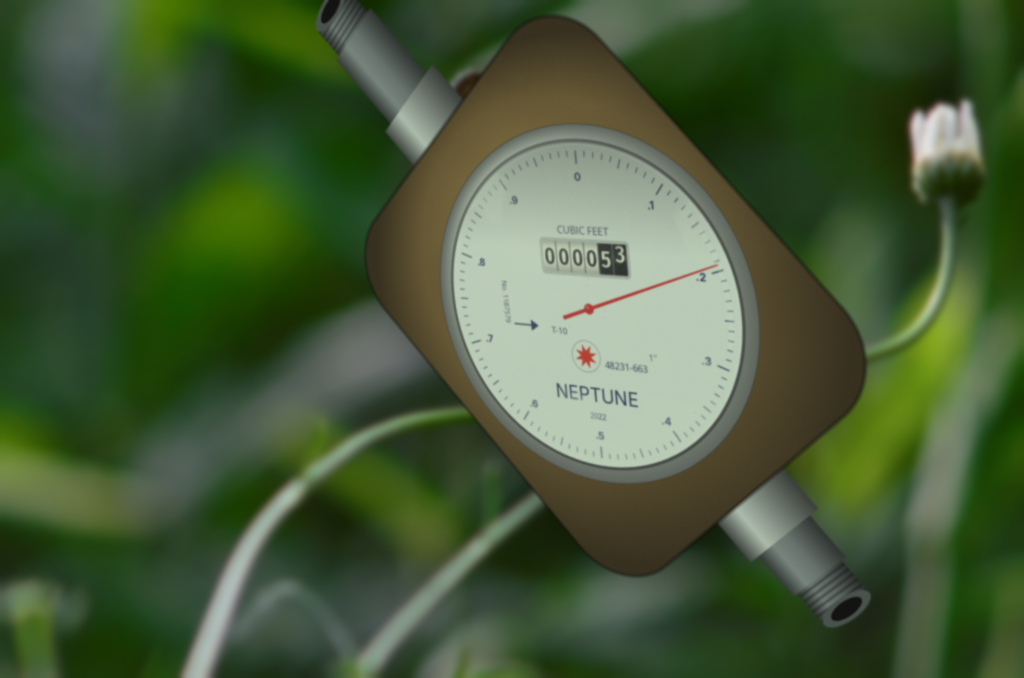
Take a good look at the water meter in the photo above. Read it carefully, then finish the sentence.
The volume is 53.19 ft³
